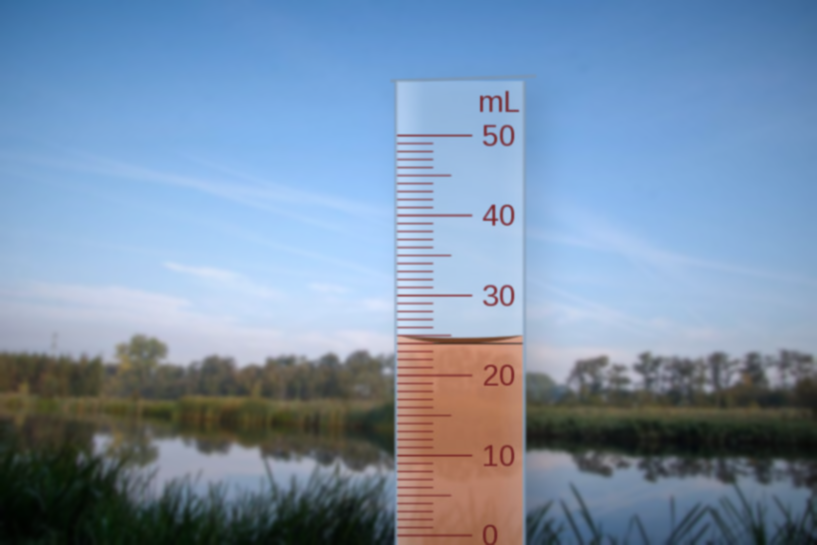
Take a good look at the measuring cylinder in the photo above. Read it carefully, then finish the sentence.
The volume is 24 mL
